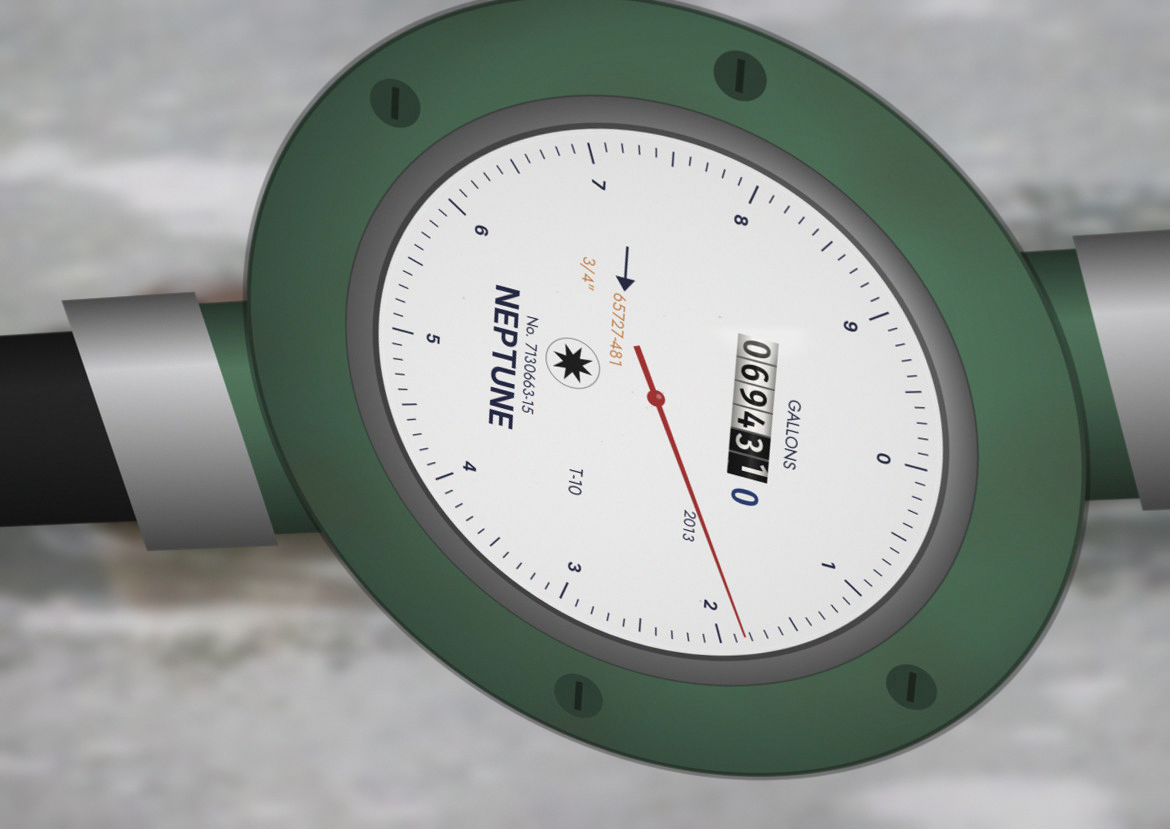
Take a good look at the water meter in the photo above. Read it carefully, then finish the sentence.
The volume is 694311.8 gal
